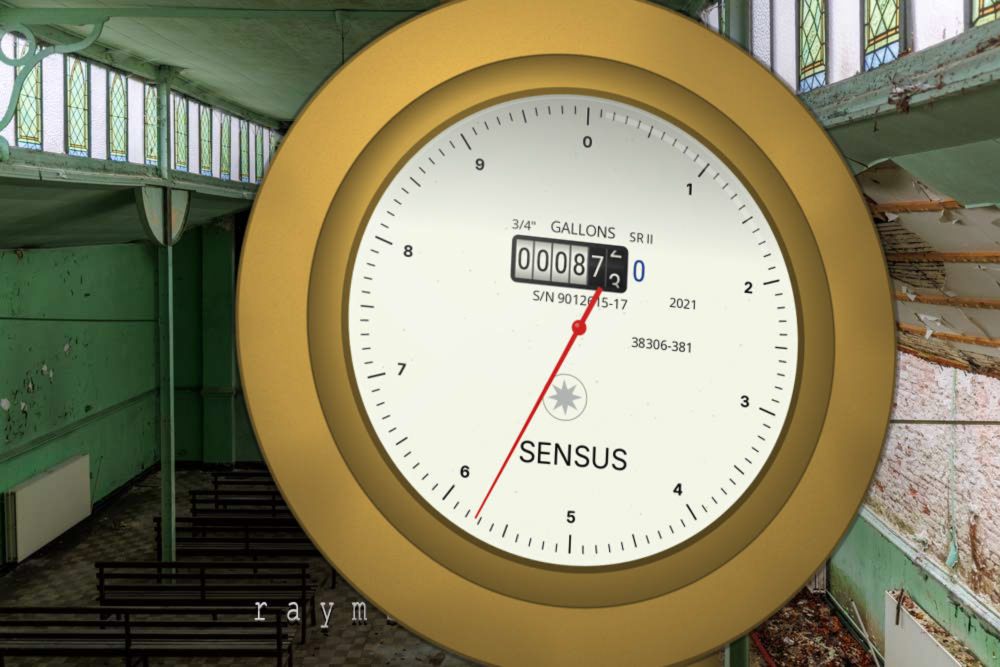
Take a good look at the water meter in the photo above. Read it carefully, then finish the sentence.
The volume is 8725.7 gal
